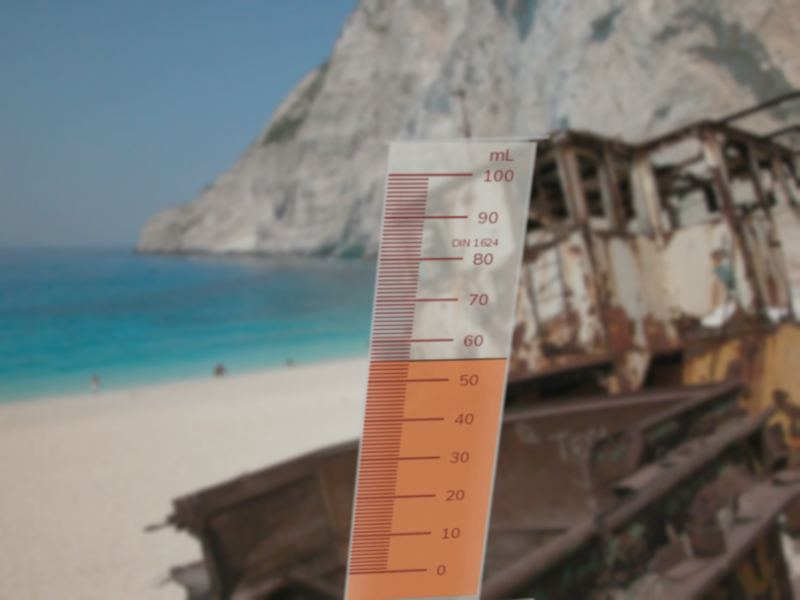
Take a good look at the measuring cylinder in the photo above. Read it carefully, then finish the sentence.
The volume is 55 mL
